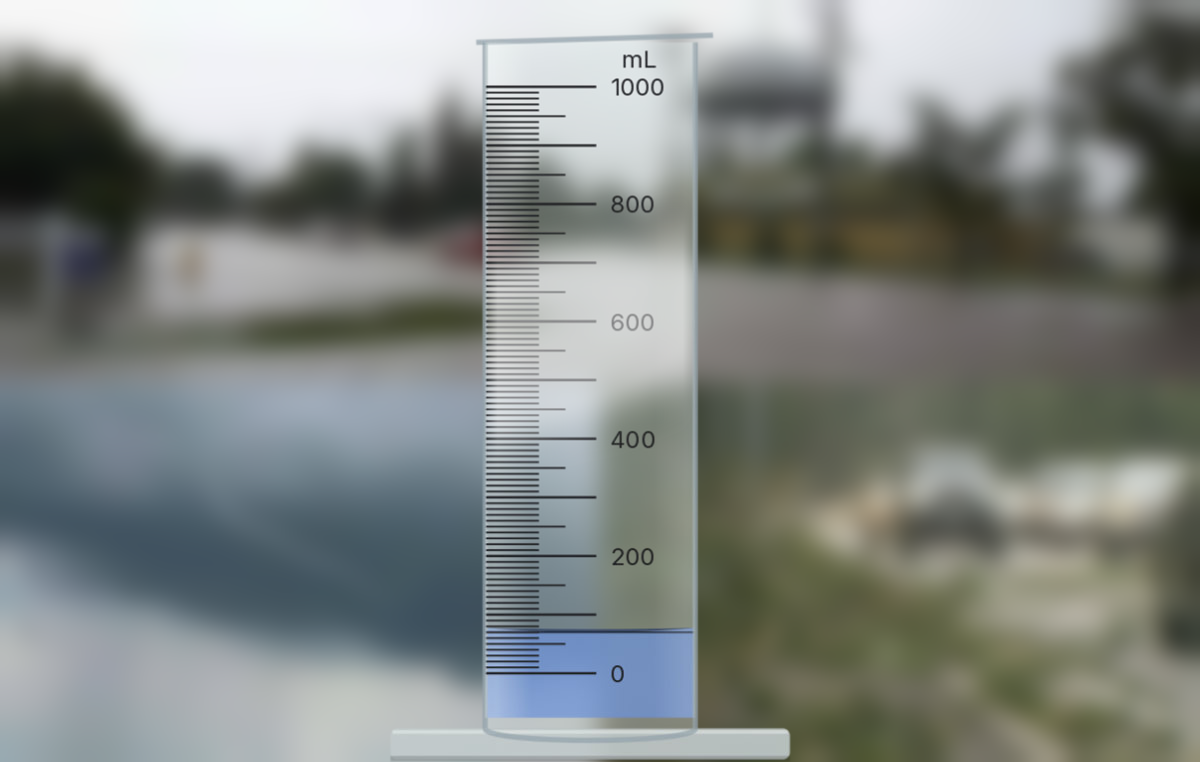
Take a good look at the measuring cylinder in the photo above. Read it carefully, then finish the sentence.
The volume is 70 mL
